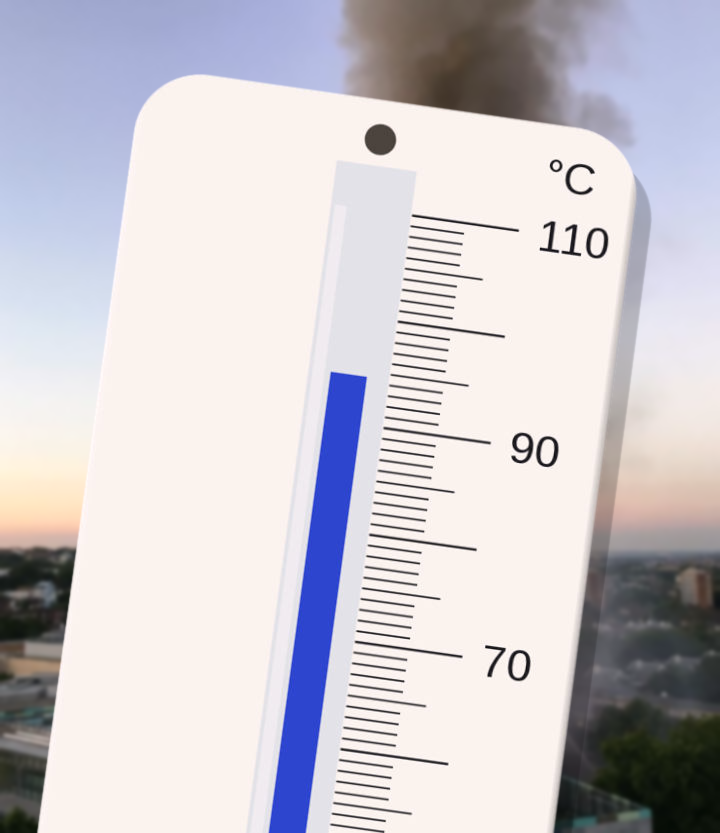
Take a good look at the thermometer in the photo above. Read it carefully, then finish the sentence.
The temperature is 94.5 °C
